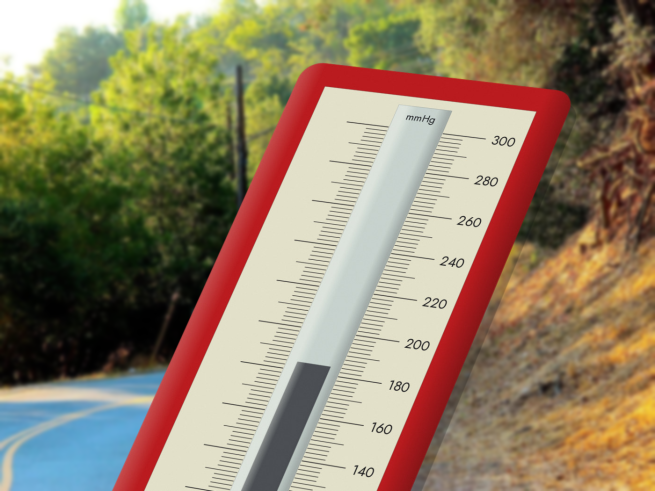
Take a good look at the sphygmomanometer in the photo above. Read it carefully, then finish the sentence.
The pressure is 184 mmHg
